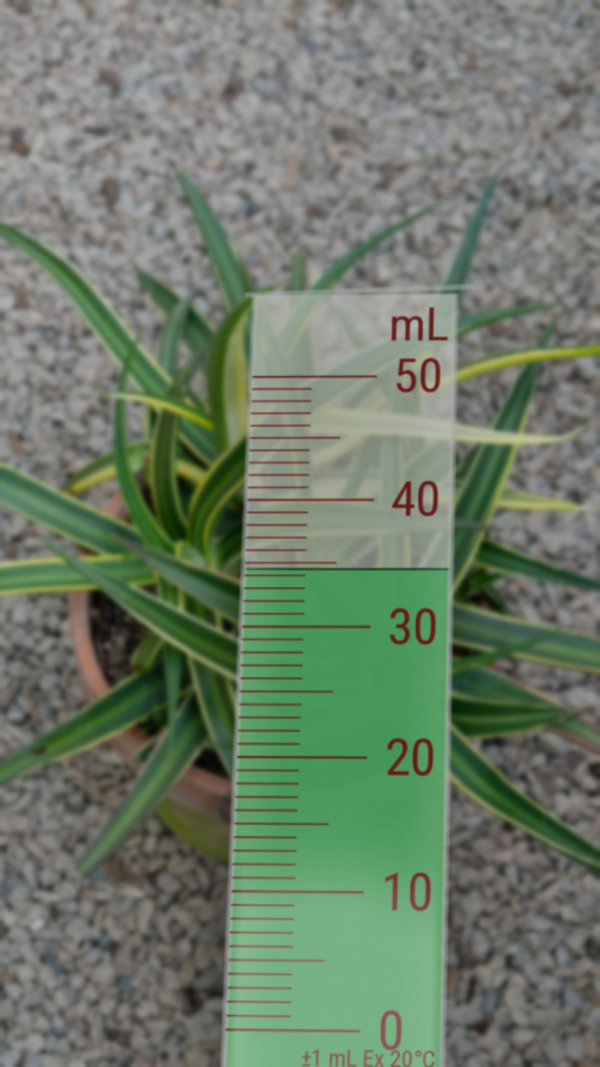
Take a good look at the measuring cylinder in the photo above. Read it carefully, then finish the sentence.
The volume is 34.5 mL
